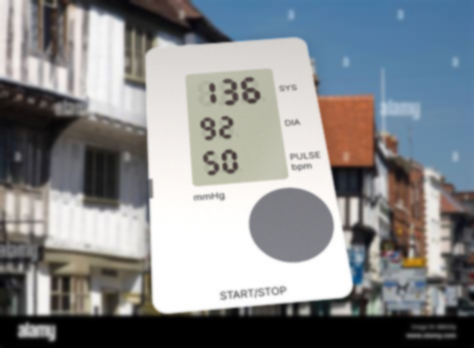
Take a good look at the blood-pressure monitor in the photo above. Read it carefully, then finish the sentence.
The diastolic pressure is 92 mmHg
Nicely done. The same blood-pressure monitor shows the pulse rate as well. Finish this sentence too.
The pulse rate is 50 bpm
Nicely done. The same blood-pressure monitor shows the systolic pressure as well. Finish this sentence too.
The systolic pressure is 136 mmHg
